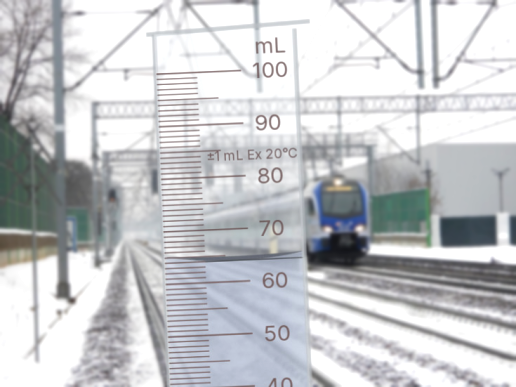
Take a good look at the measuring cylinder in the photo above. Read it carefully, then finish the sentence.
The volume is 64 mL
